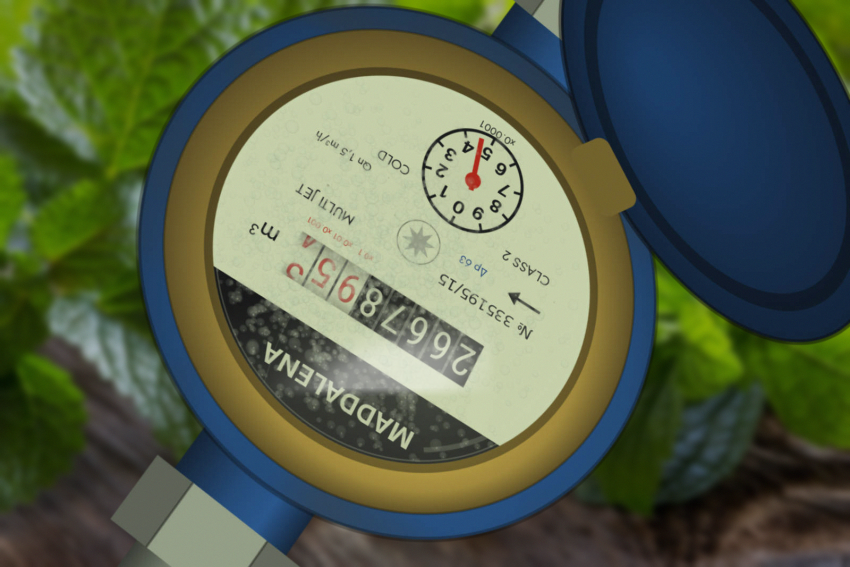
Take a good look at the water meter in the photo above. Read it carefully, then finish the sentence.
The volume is 26678.9534 m³
